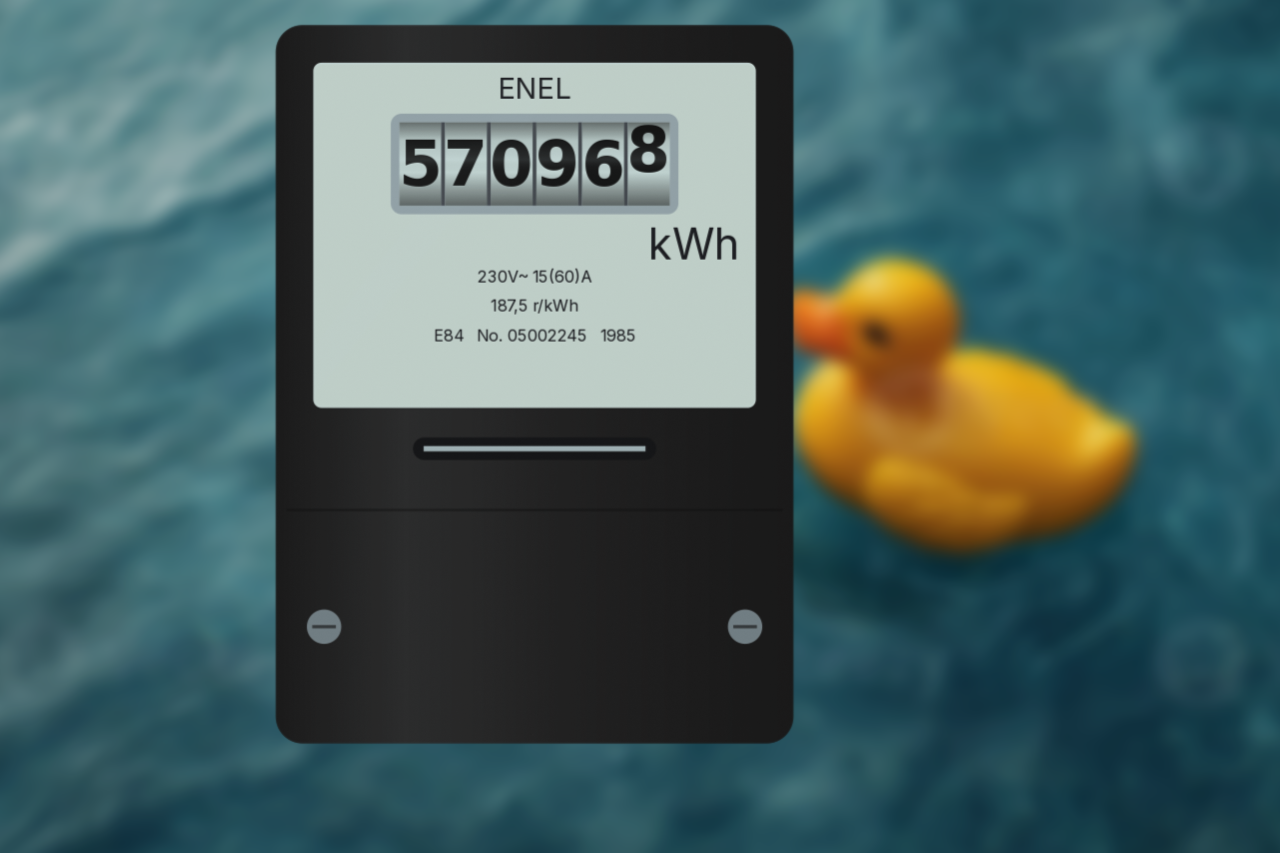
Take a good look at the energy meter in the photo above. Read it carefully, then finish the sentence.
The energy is 570968 kWh
